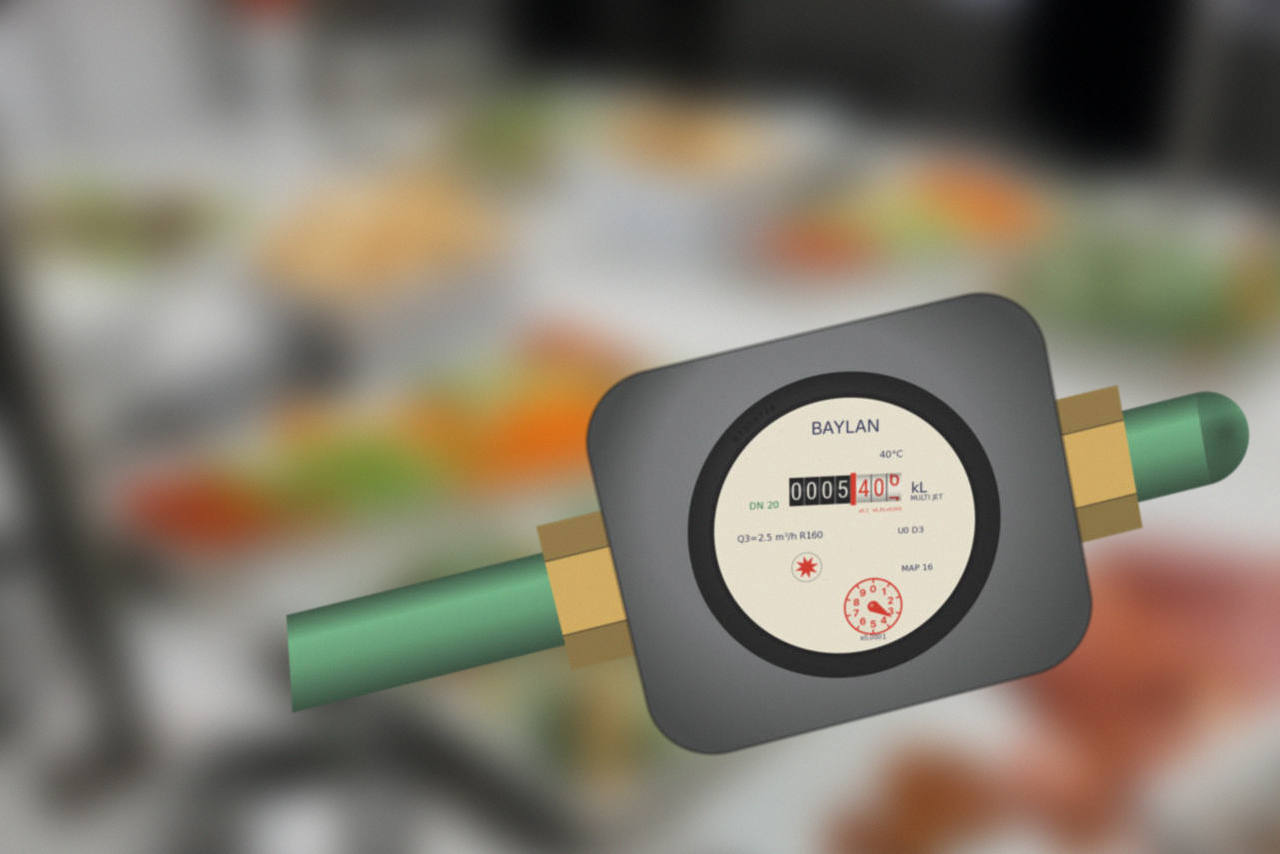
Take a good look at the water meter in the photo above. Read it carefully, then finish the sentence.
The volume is 5.4063 kL
